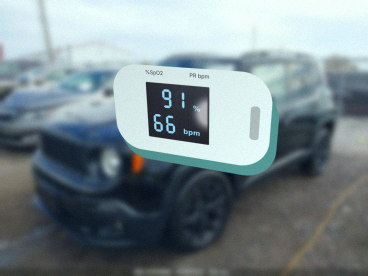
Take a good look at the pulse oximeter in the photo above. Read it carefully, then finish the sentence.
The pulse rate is 66 bpm
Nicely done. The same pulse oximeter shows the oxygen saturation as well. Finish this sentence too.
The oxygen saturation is 91 %
